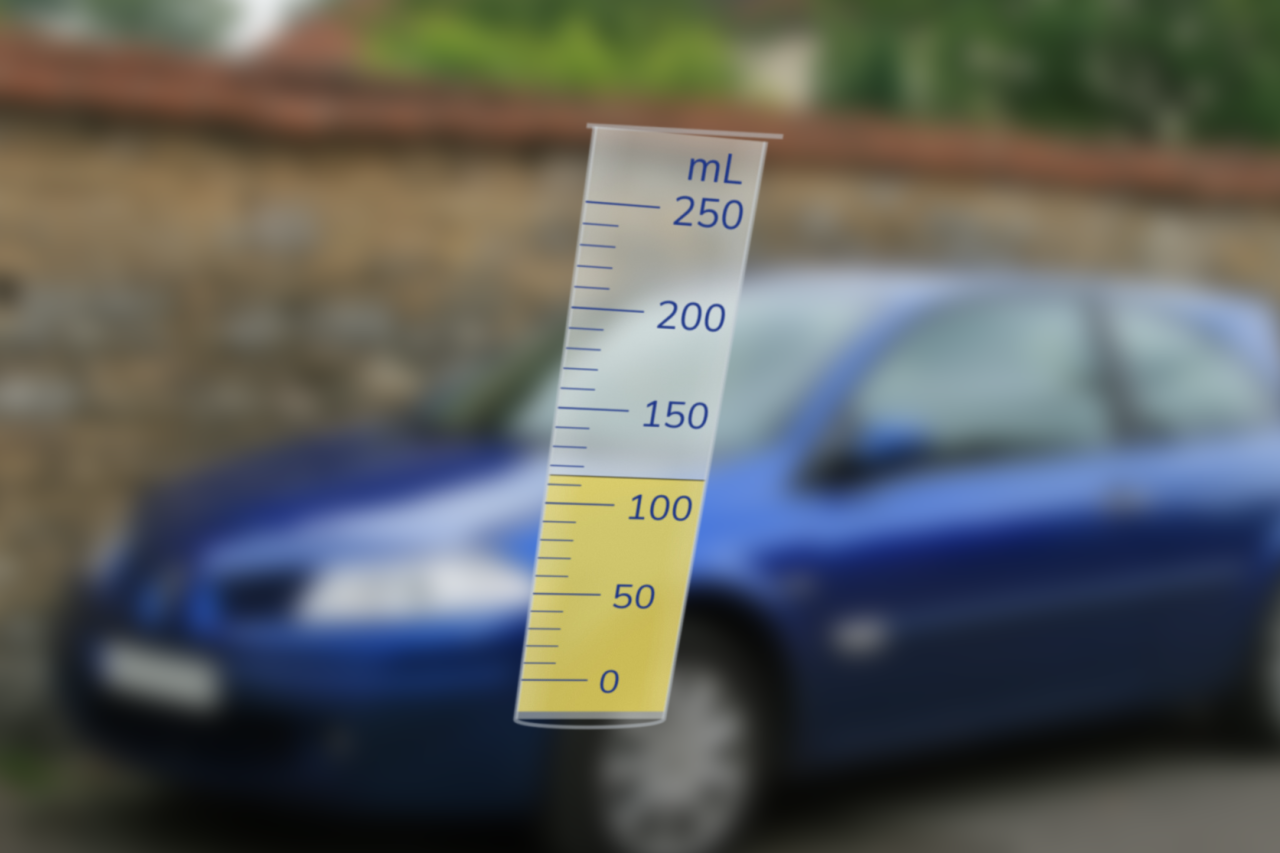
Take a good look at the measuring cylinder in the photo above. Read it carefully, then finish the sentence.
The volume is 115 mL
